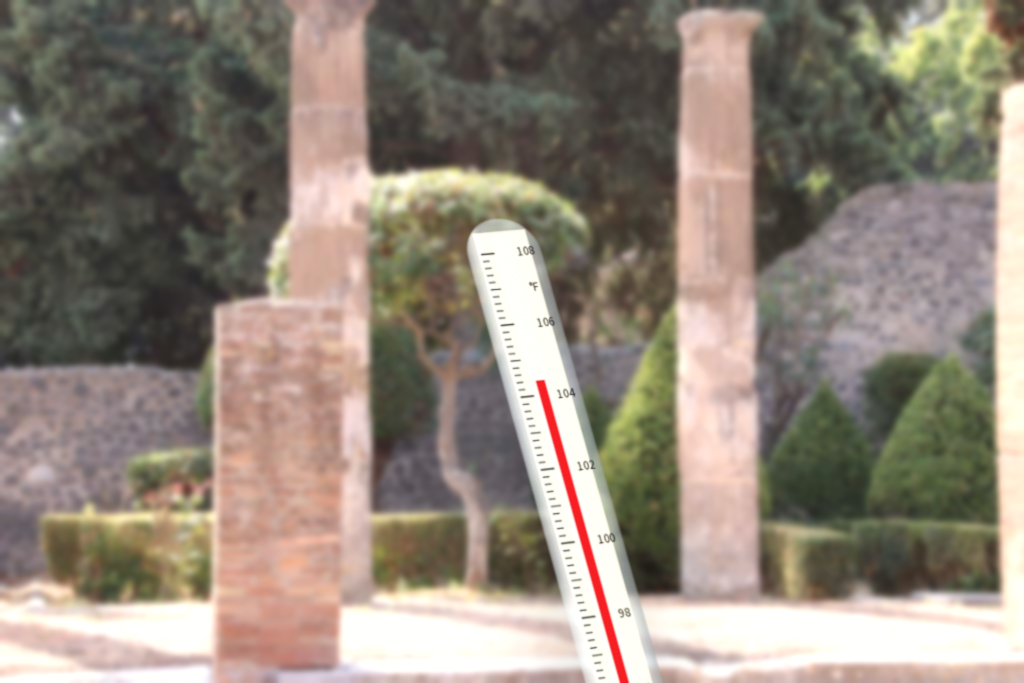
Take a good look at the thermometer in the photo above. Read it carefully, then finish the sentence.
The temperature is 104.4 °F
